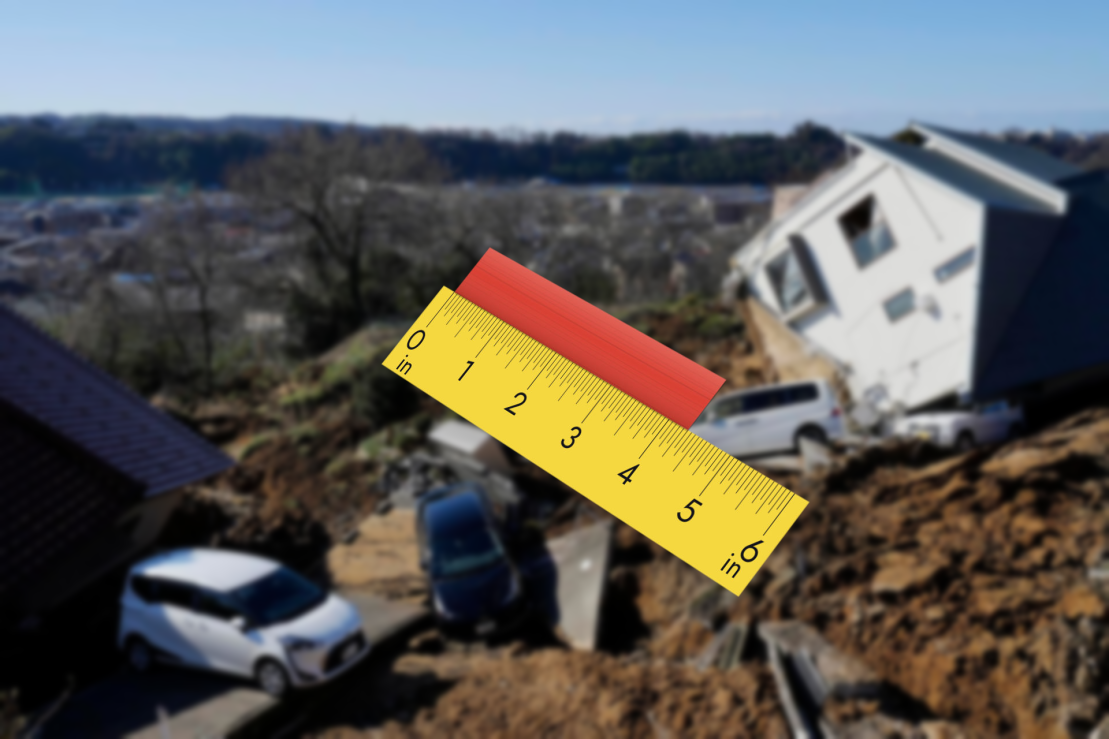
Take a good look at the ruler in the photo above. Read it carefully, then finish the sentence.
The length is 4.3125 in
